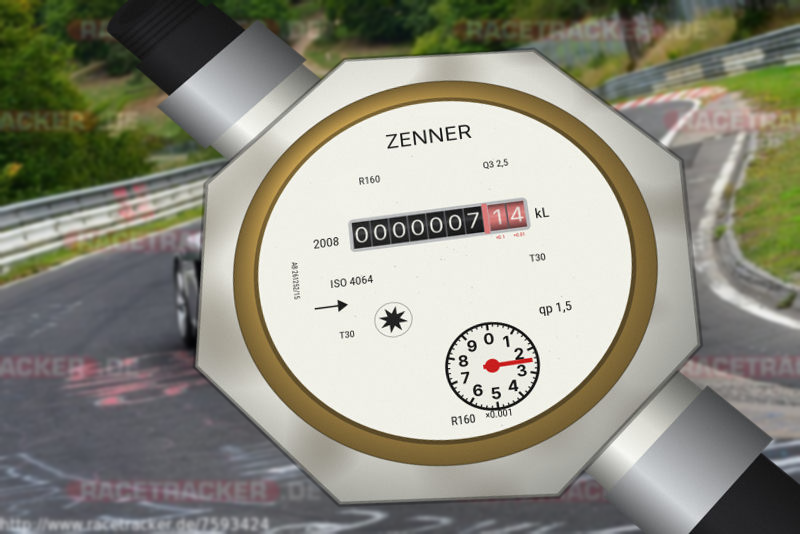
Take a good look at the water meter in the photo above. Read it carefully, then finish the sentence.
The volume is 7.142 kL
